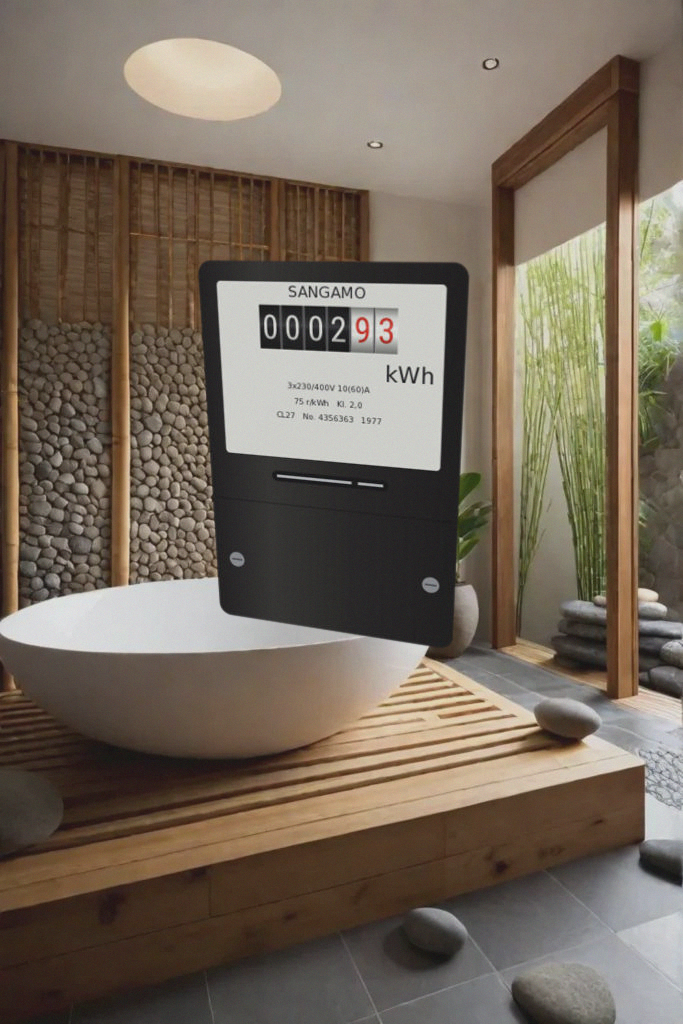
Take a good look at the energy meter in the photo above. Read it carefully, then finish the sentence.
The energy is 2.93 kWh
